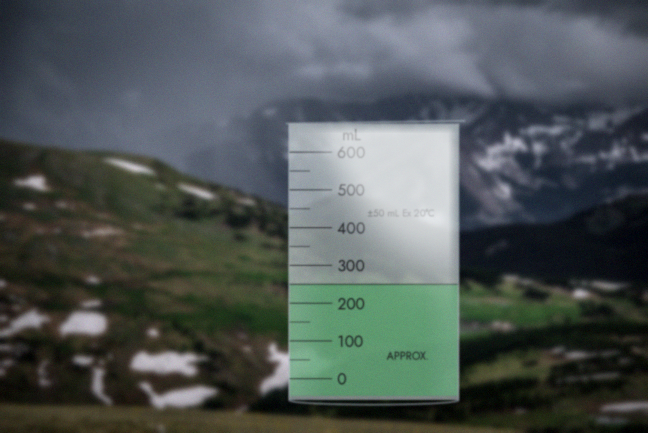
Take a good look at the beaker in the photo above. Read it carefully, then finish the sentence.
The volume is 250 mL
